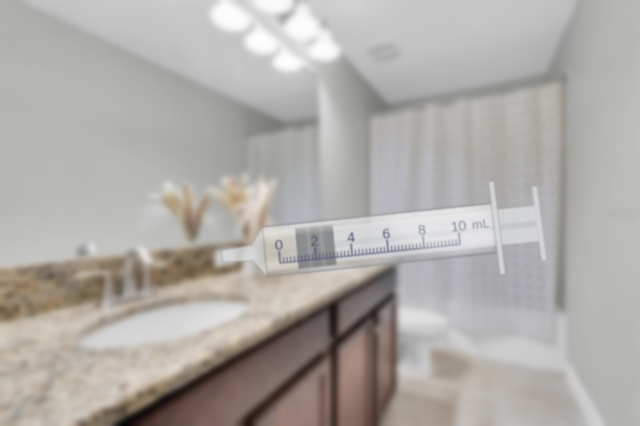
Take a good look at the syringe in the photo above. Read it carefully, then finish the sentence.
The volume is 1 mL
